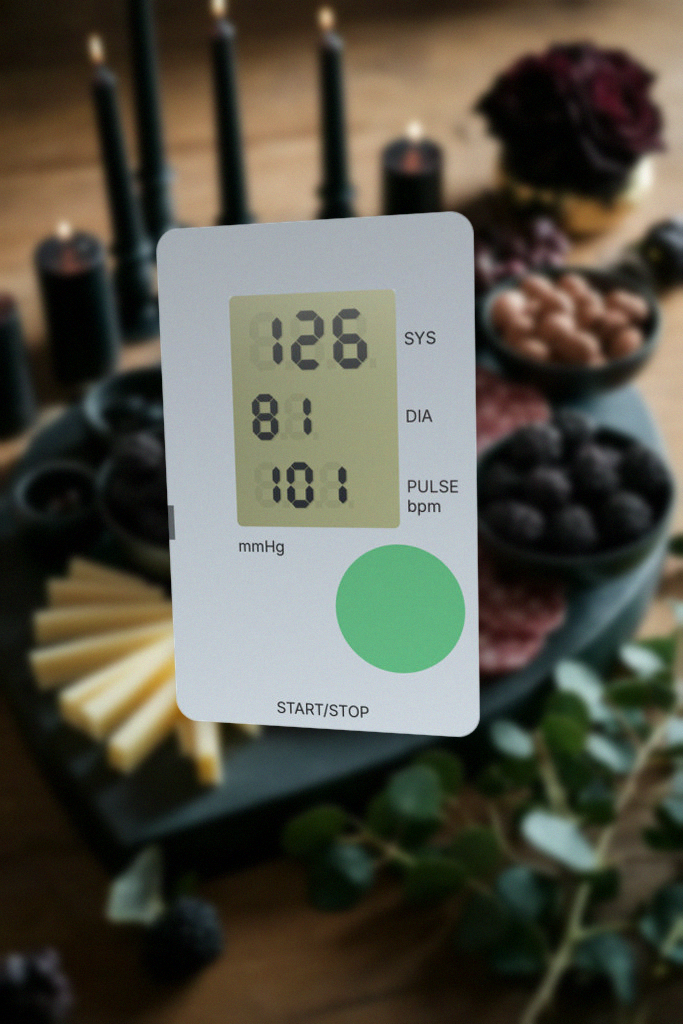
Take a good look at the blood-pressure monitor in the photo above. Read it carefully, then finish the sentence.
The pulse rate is 101 bpm
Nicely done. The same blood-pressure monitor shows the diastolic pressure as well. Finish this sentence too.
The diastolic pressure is 81 mmHg
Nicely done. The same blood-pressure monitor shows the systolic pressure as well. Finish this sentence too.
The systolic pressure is 126 mmHg
